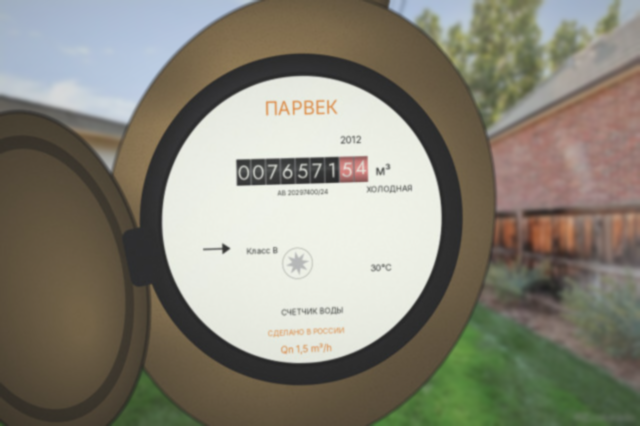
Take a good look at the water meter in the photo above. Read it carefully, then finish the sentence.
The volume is 76571.54 m³
